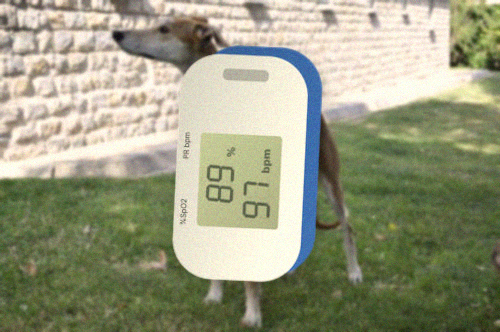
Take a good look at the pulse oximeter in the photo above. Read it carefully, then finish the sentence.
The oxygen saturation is 89 %
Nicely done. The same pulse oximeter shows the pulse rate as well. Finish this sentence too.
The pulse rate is 97 bpm
